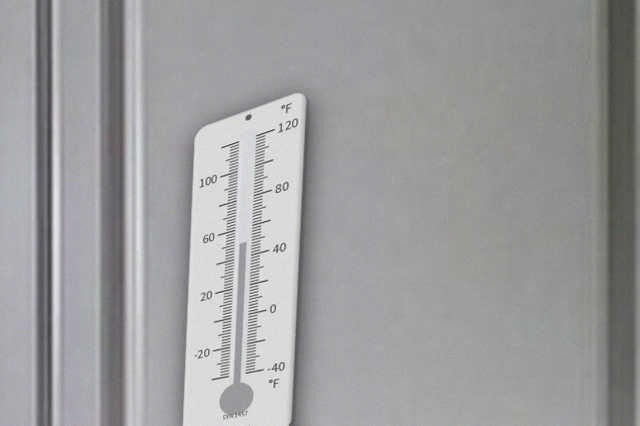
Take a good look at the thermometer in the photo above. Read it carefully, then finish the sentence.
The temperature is 50 °F
